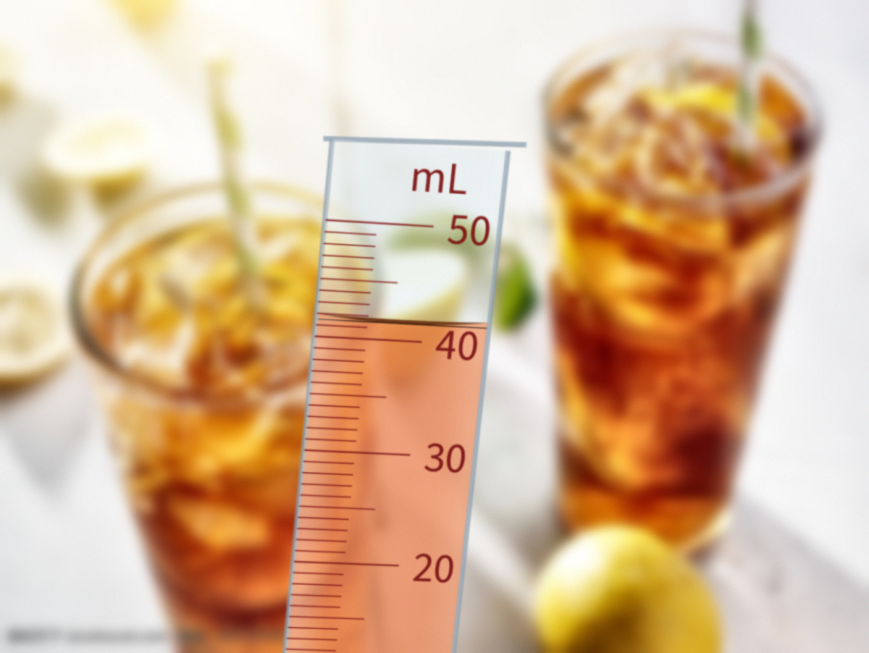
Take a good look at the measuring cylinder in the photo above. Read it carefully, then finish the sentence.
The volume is 41.5 mL
